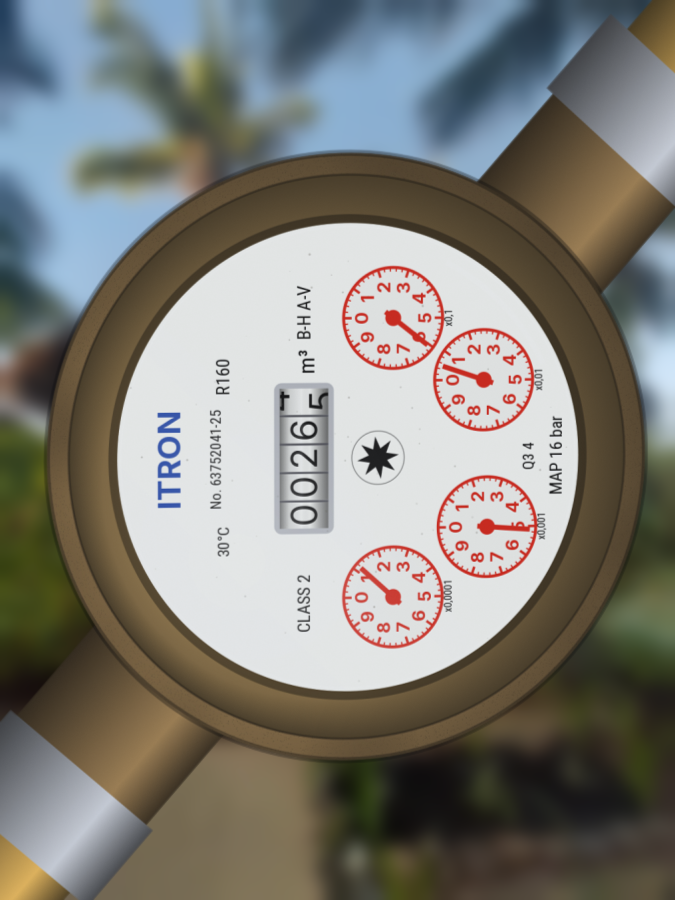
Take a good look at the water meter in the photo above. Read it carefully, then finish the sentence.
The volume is 264.6051 m³
